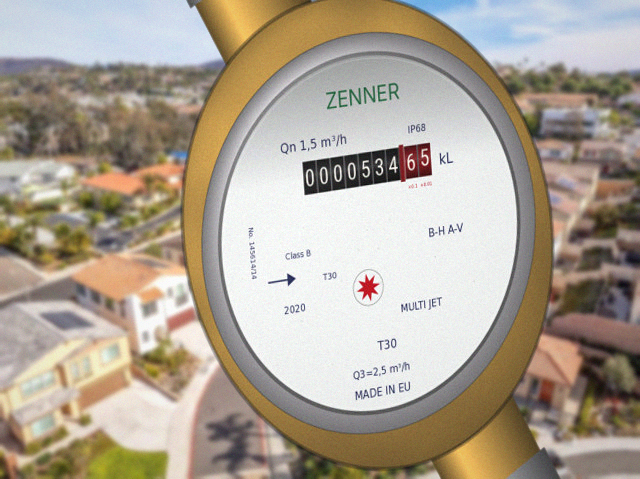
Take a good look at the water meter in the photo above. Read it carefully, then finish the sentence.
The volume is 534.65 kL
